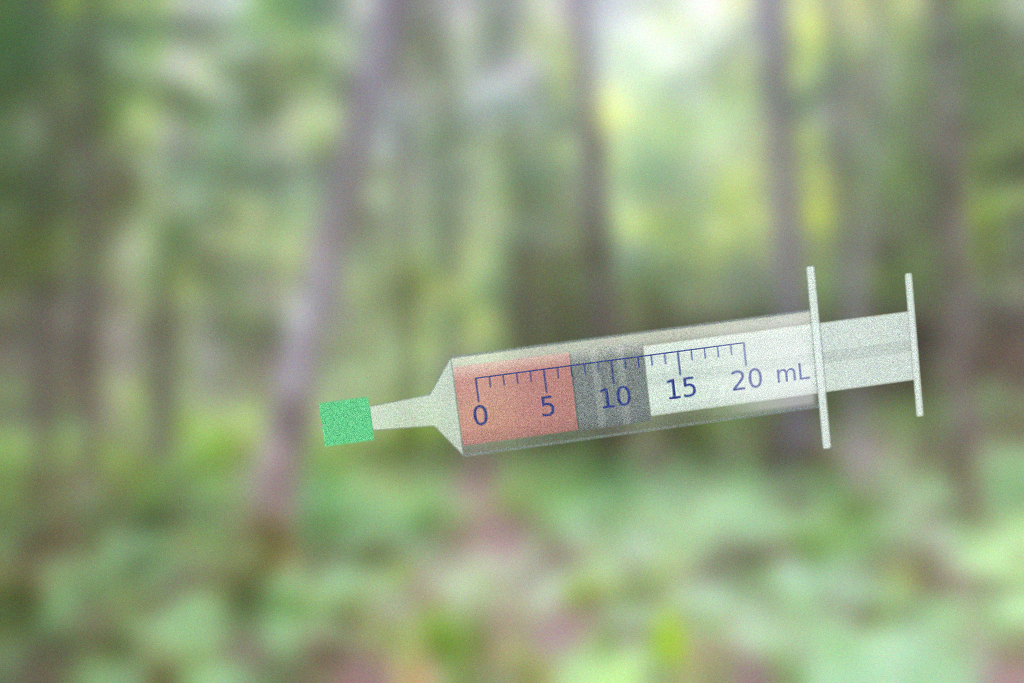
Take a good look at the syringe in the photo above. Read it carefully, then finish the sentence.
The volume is 7 mL
